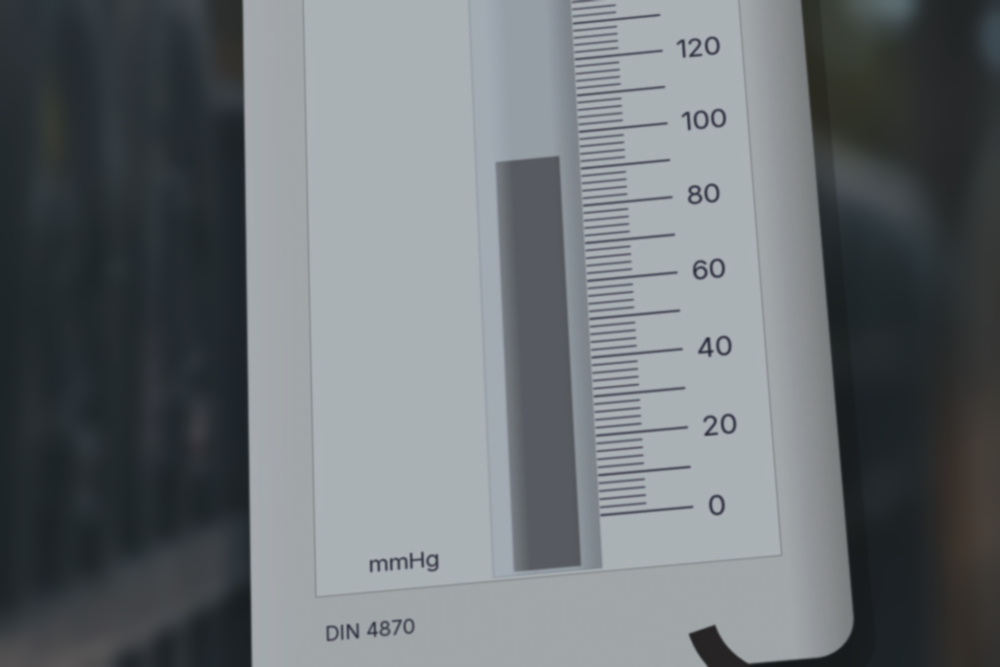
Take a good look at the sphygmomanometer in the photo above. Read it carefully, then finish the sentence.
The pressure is 94 mmHg
